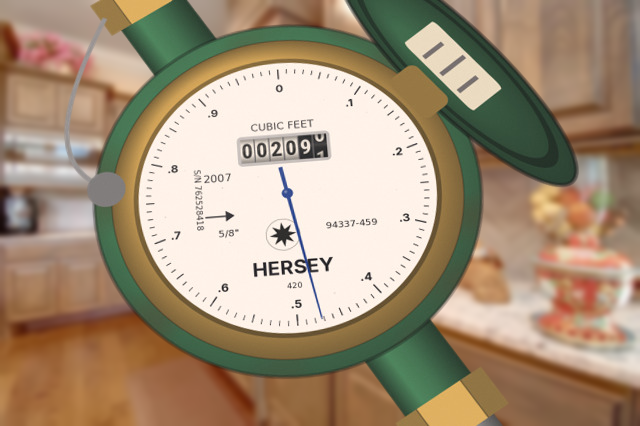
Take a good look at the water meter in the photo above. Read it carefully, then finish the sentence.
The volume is 2090.47 ft³
